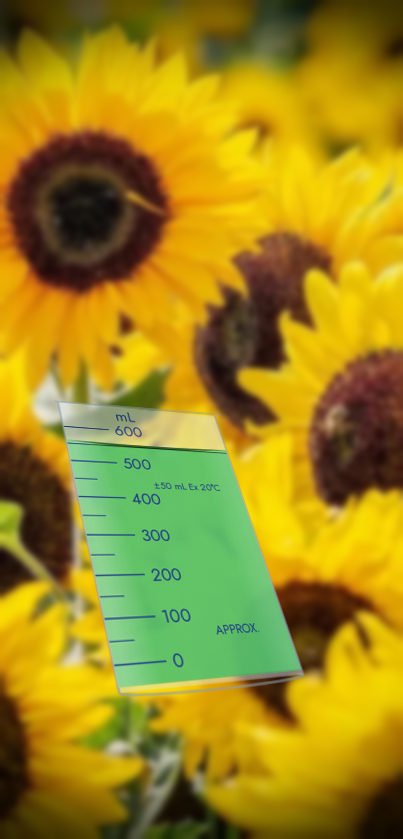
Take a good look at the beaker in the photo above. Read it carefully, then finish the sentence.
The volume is 550 mL
